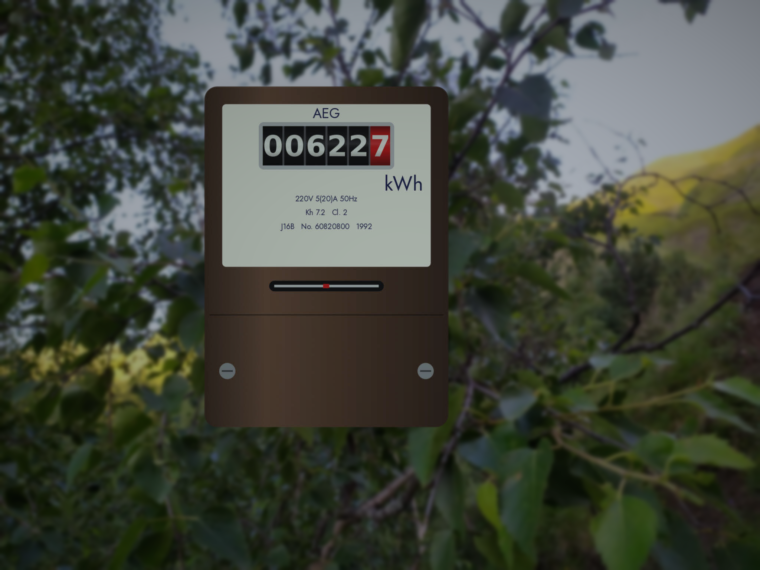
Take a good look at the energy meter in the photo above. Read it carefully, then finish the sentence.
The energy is 622.7 kWh
